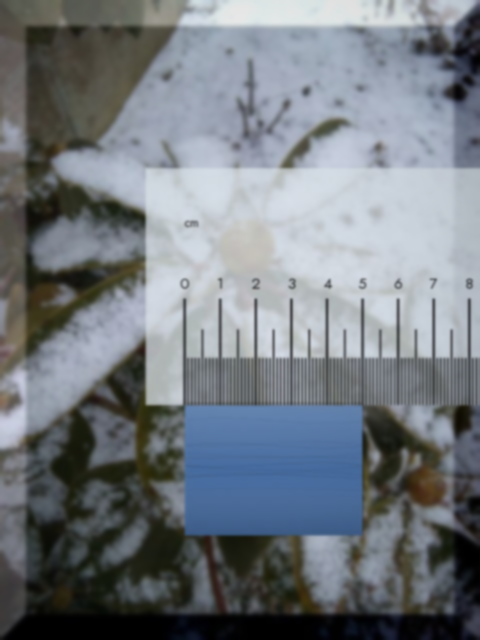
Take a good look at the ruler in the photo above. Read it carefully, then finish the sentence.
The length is 5 cm
